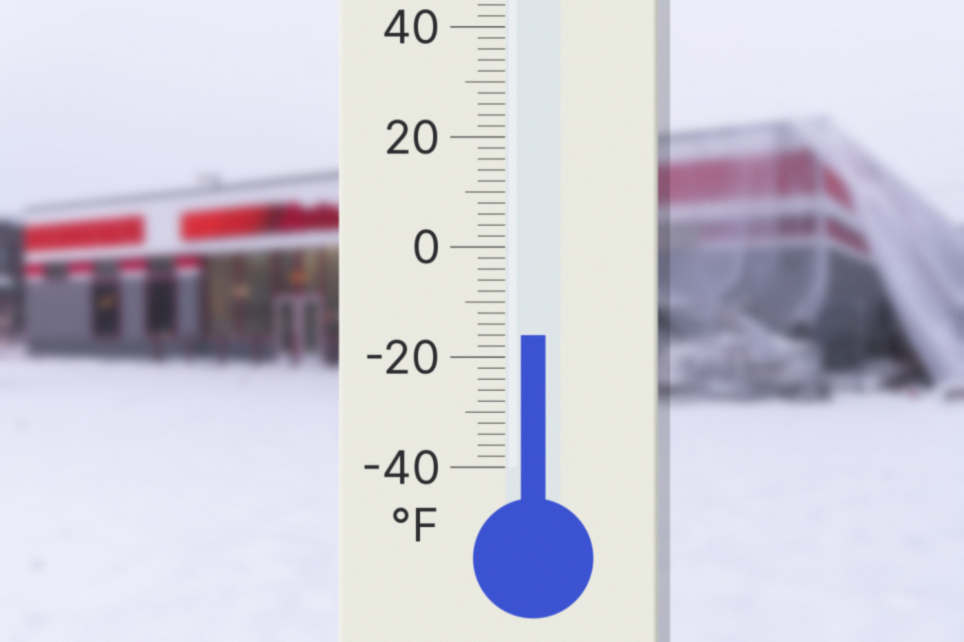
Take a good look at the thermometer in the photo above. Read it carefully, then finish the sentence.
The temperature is -16 °F
